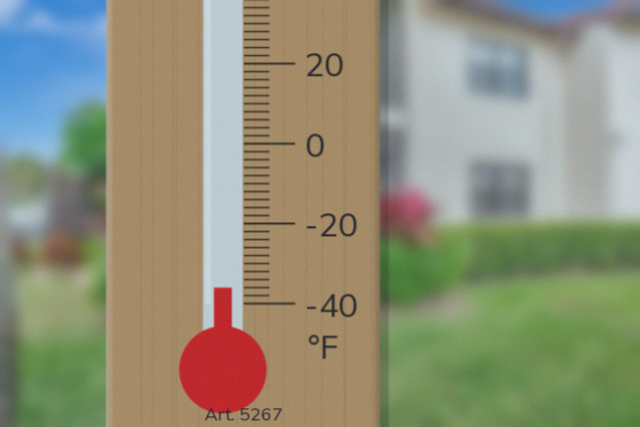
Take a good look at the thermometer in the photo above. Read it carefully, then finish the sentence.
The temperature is -36 °F
